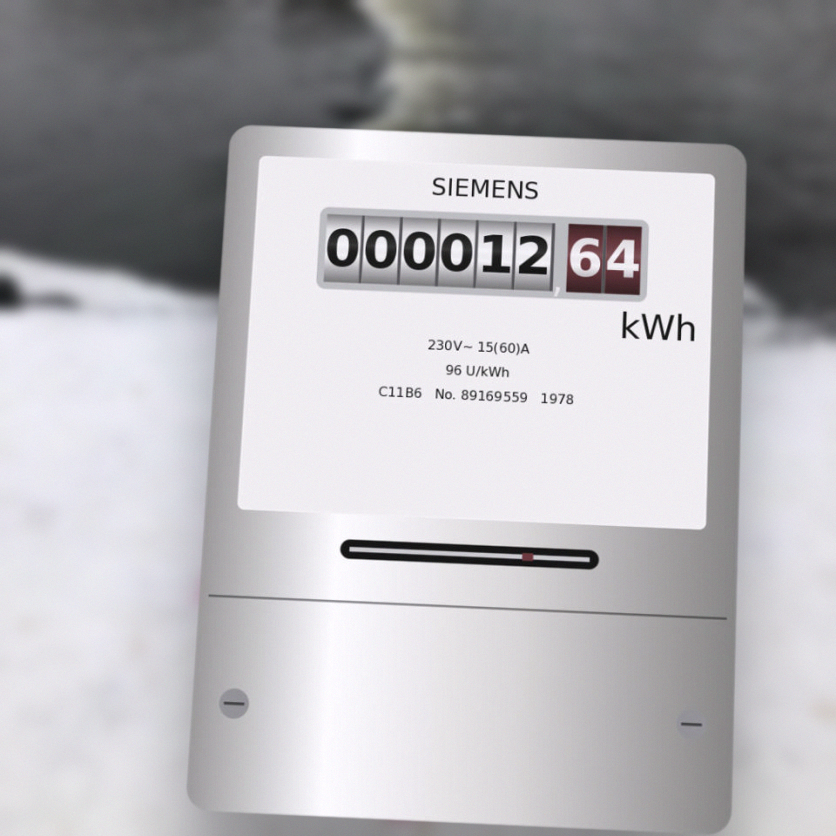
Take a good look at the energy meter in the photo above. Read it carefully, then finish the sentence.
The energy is 12.64 kWh
